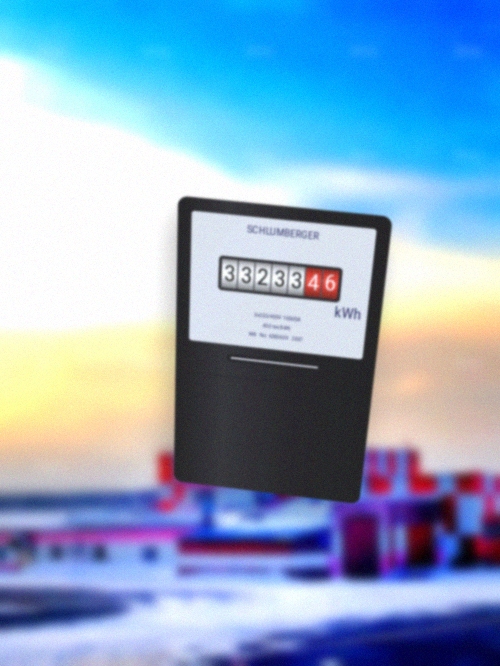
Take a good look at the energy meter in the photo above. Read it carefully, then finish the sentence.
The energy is 33233.46 kWh
